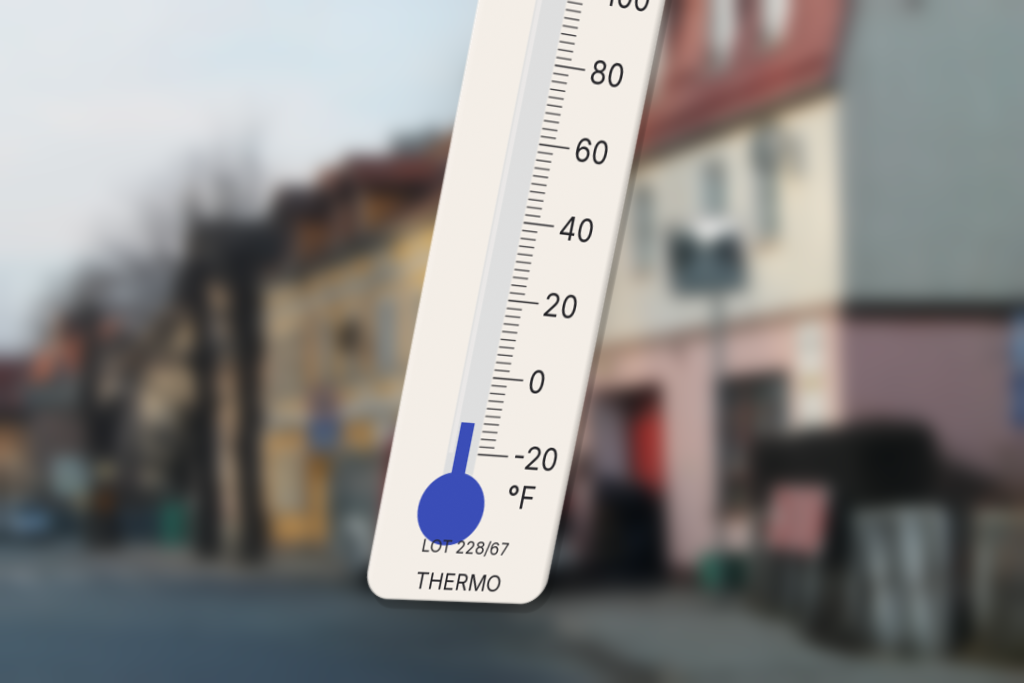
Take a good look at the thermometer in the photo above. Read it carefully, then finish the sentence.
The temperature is -12 °F
